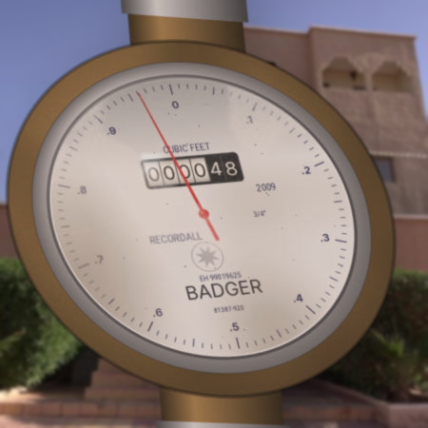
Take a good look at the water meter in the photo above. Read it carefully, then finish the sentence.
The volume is 47.96 ft³
